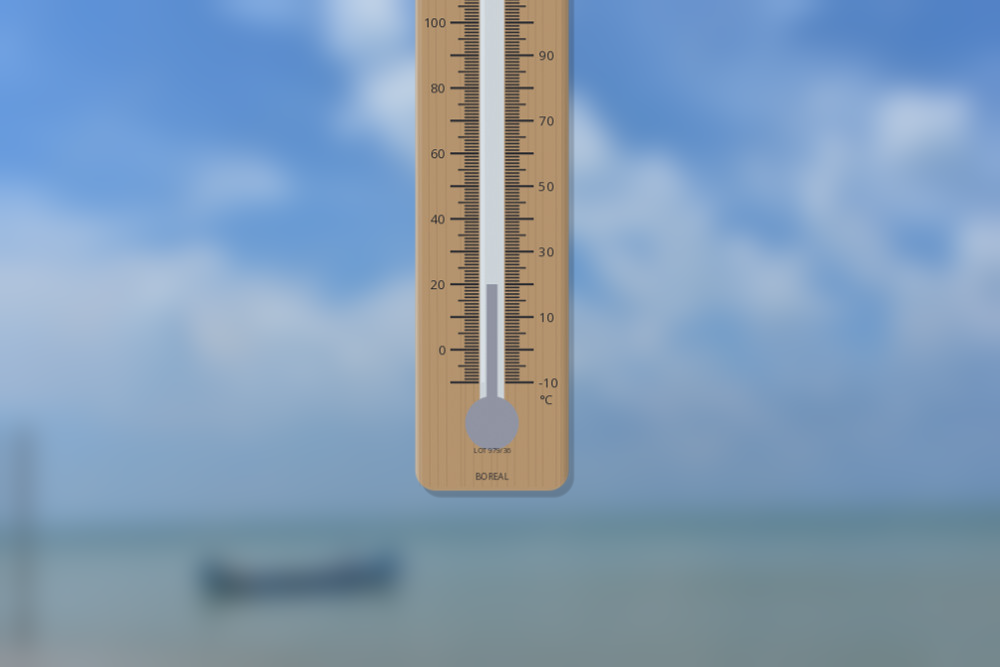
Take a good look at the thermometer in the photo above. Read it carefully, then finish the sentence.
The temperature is 20 °C
